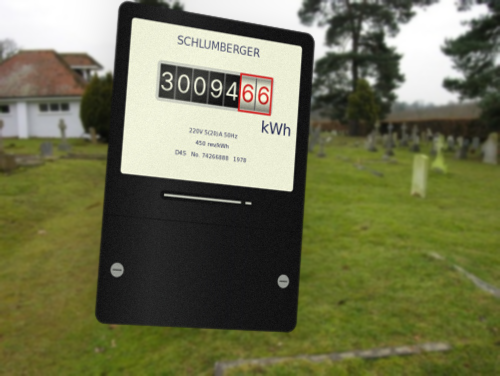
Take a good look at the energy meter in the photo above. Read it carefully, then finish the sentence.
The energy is 30094.66 kWh
